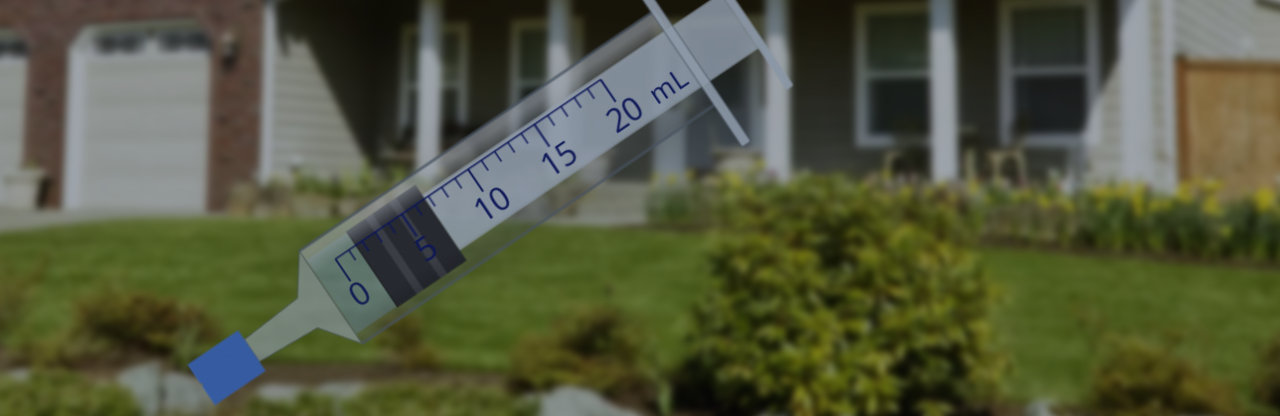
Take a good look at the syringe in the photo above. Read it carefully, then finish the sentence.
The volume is 1.5 mL
